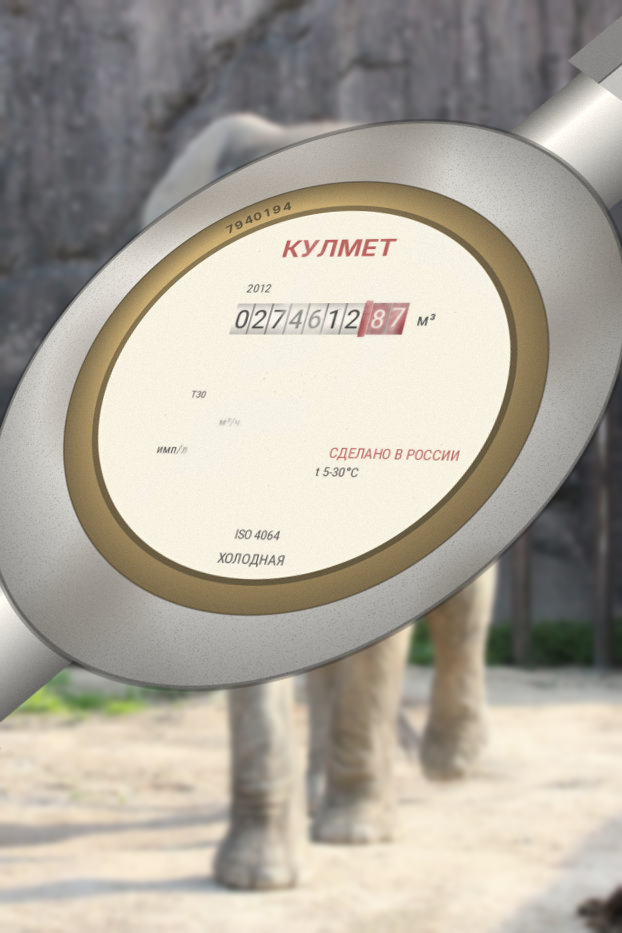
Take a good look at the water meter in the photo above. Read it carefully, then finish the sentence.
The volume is 274612.87 m³
